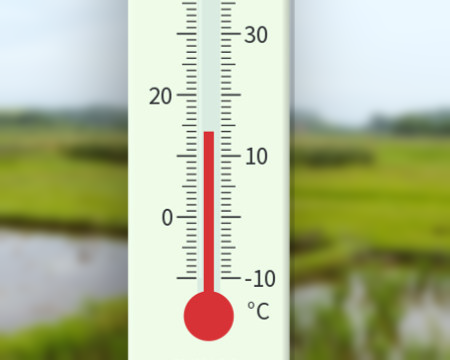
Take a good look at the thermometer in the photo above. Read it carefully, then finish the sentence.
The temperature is 14 °C
